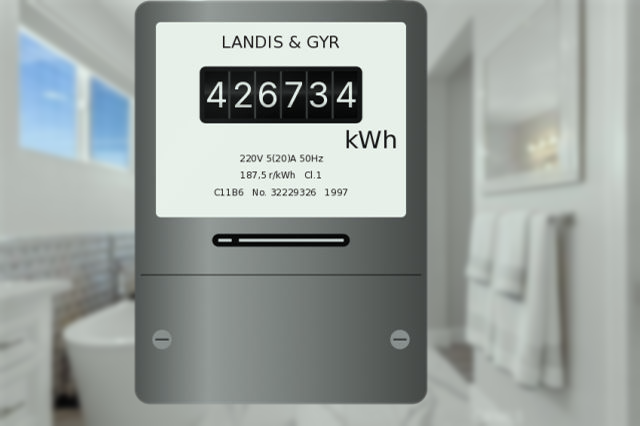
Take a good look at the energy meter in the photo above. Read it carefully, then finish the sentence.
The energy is 426734 kWh
